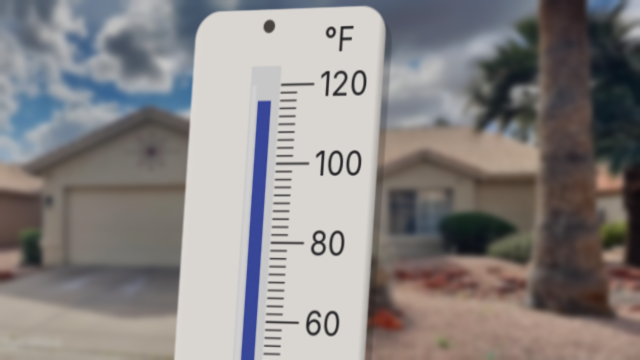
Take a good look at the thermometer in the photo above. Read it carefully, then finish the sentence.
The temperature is 116 °F
